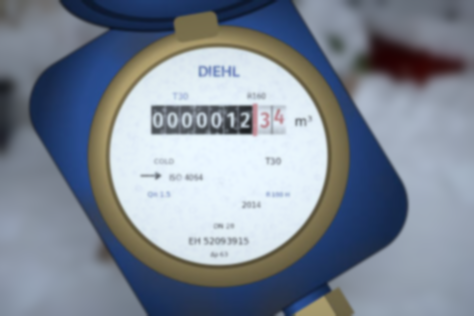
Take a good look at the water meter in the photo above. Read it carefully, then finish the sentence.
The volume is 12.34 m³
